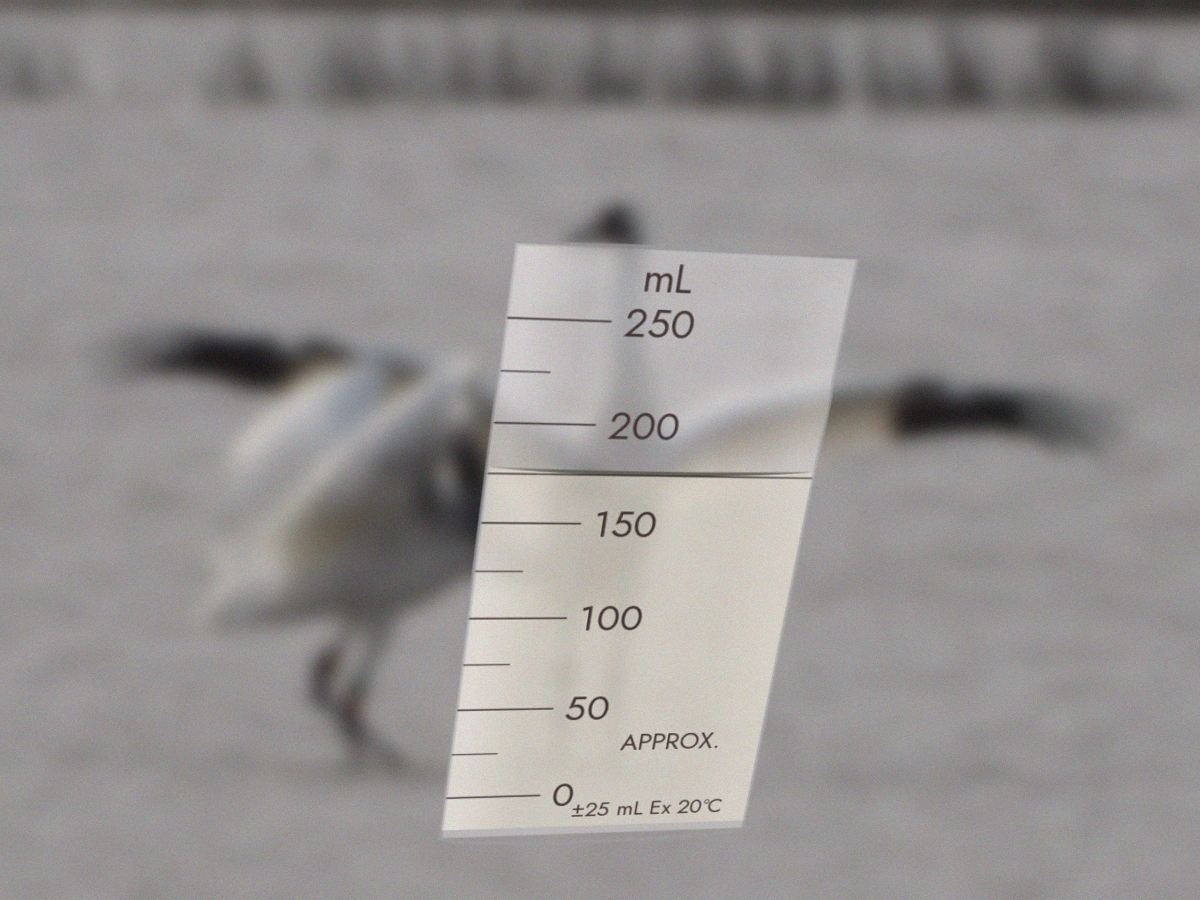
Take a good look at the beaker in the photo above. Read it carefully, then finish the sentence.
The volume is 175 mL
